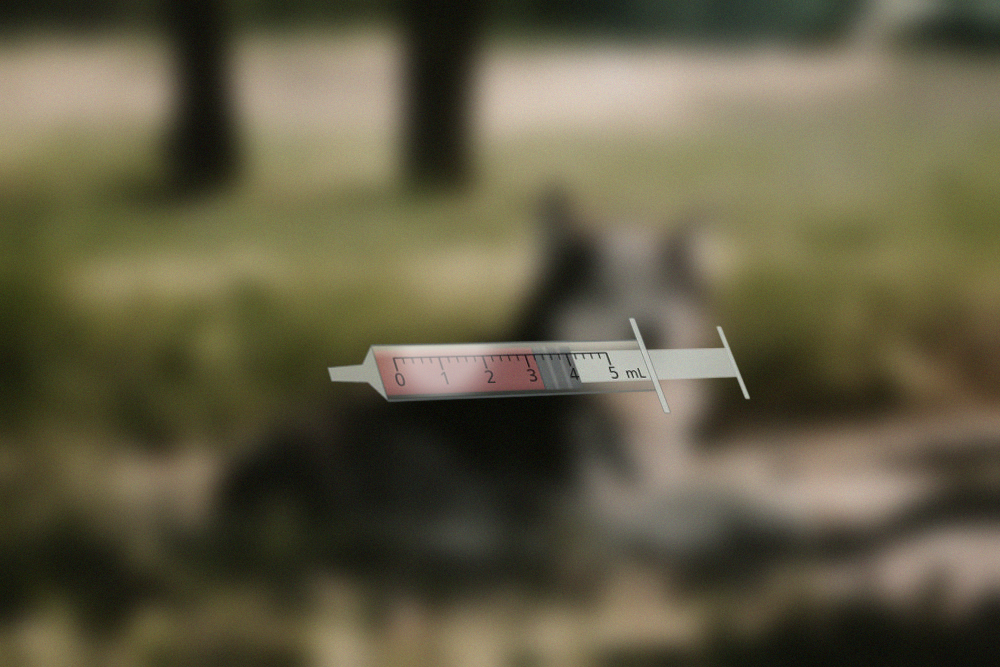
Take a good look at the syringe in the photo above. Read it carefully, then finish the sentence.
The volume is 3.2 mL
